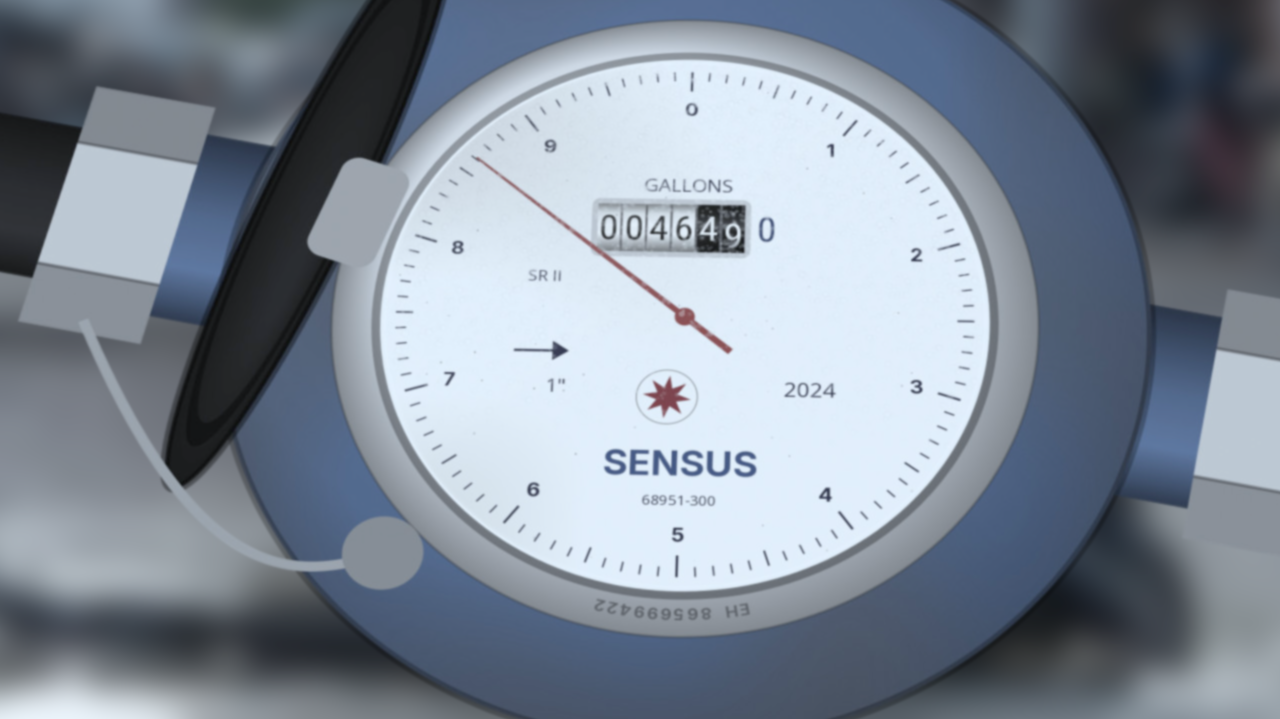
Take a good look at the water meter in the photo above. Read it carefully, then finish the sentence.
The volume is 46488.6 gal
